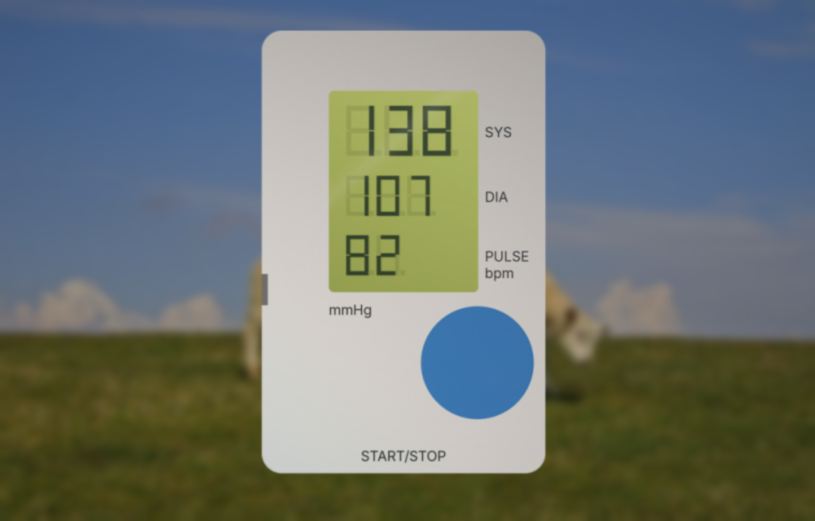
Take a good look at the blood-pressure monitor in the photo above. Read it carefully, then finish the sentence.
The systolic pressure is 138 mmHg
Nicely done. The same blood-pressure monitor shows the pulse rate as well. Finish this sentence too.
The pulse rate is 82 bpm
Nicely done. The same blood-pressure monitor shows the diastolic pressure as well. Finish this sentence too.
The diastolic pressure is 107 mmHg
